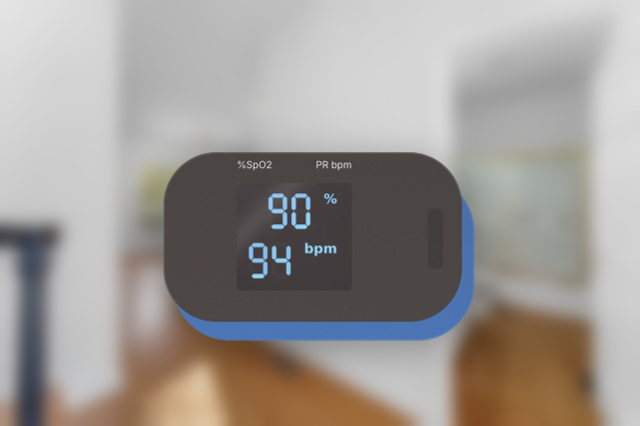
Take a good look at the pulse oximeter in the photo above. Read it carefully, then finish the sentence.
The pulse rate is 94 bpm
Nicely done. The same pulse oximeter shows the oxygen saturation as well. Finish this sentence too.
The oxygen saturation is 90 %
